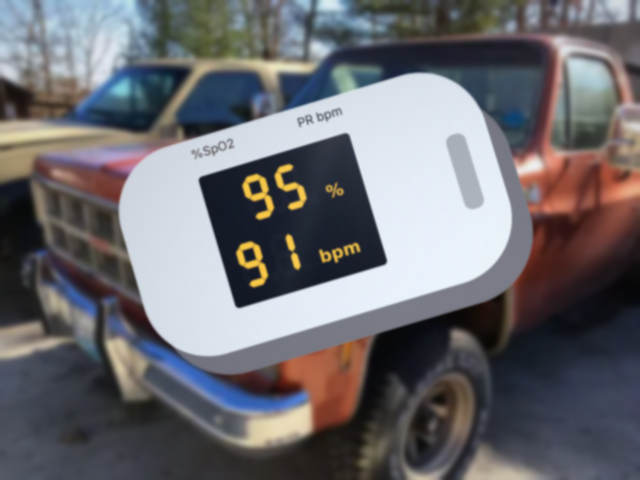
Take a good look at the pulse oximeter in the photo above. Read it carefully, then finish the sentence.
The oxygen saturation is 95 %
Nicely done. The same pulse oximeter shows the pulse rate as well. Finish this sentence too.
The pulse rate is 91 bpm
